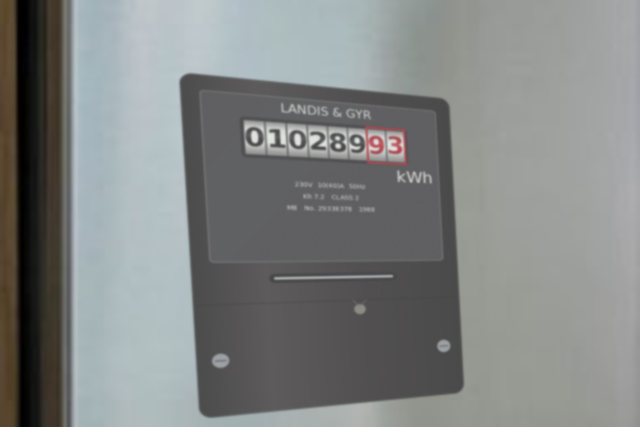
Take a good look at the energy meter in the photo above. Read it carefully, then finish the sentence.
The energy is 10289.93 kWh
